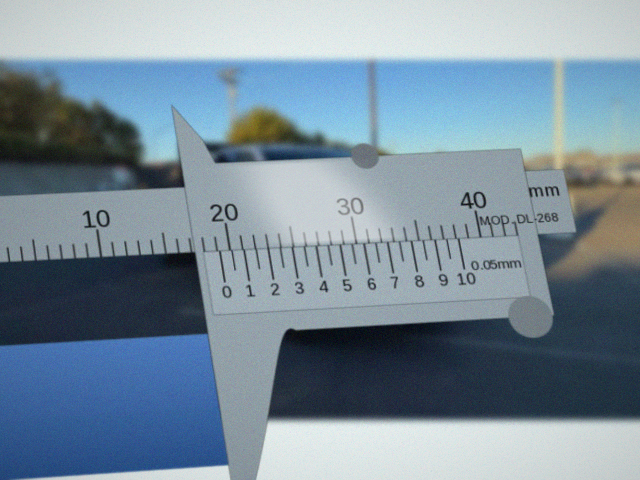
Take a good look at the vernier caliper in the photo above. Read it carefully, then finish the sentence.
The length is 19.2 mm
